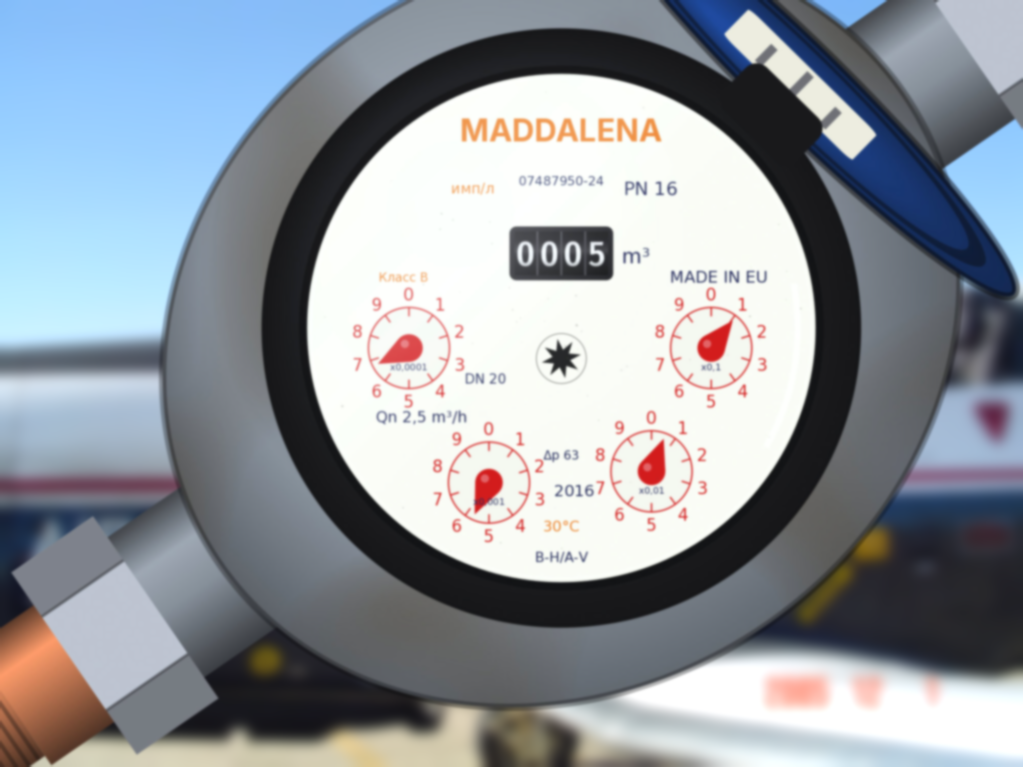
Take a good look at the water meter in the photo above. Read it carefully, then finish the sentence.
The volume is 5.1056 m³
